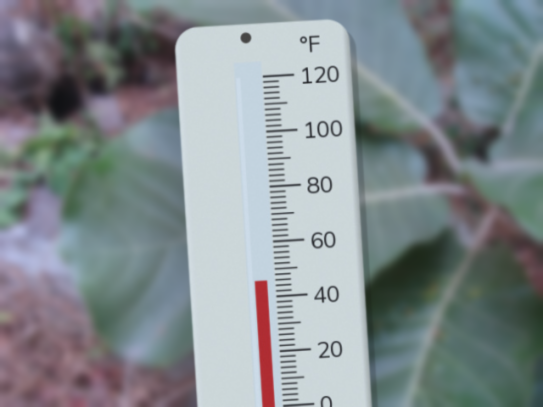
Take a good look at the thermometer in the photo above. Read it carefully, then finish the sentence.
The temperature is 46 °F
